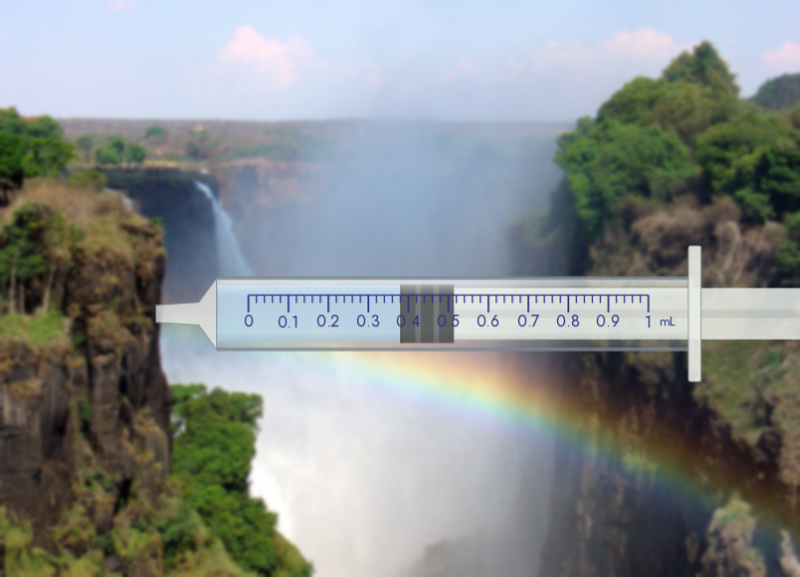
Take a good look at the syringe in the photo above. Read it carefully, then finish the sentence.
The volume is 0.38 mL
